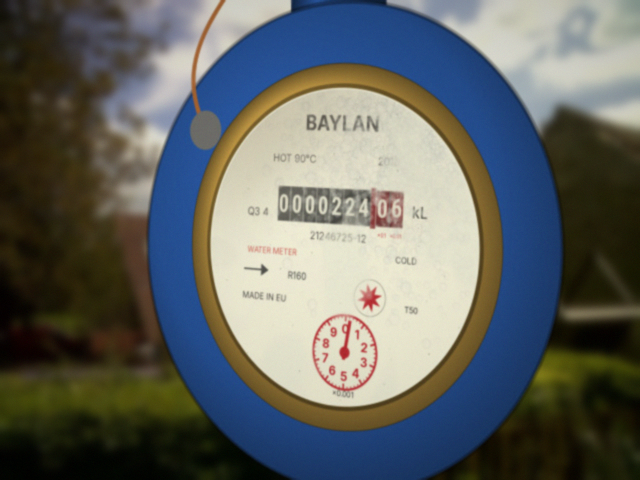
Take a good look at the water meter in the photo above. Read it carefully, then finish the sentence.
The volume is 224.060 kL
